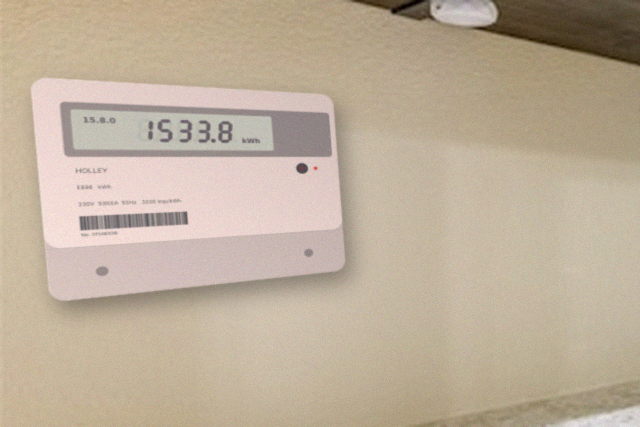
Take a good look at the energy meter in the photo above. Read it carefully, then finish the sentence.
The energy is 1533.8 kWh
